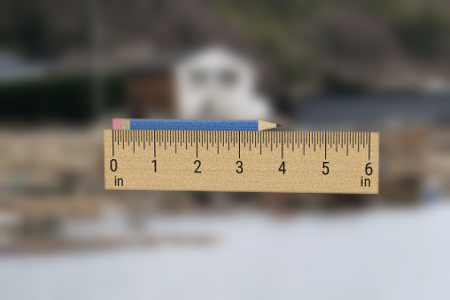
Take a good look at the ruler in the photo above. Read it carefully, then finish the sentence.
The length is 4 in
